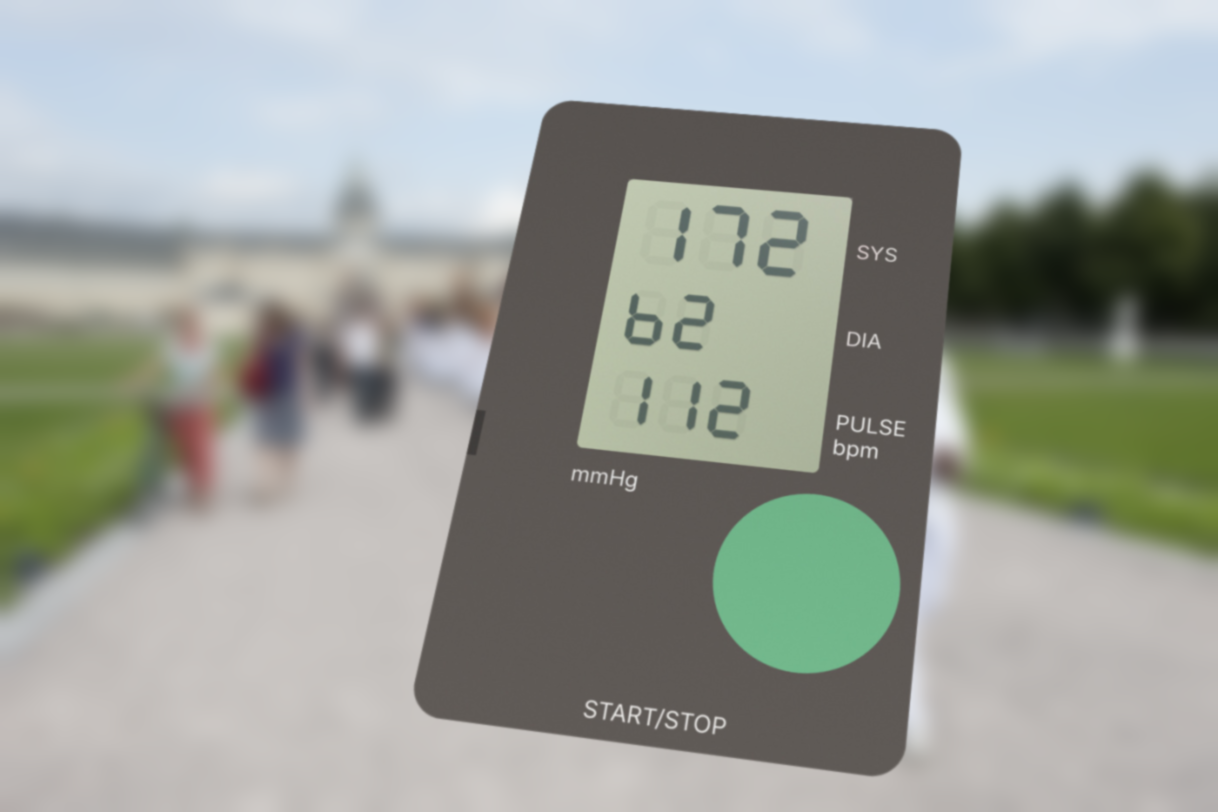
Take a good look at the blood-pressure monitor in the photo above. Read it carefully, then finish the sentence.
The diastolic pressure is 62 mmHg
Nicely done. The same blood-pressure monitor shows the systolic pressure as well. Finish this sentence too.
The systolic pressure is 172 mmHg
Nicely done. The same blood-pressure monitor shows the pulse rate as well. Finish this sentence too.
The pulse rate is 112 bpm
